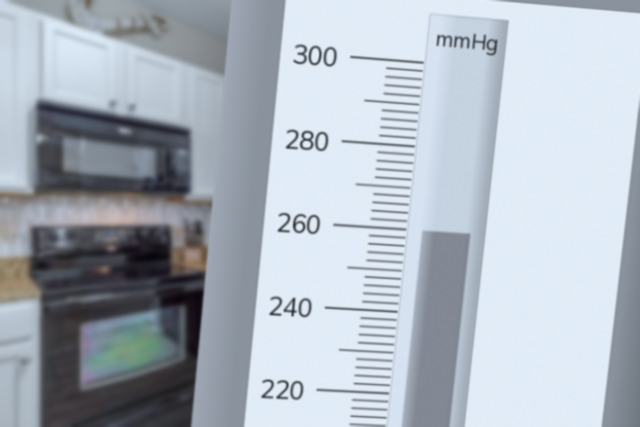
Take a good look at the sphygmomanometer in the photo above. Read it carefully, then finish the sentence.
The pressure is 260 mmHg
